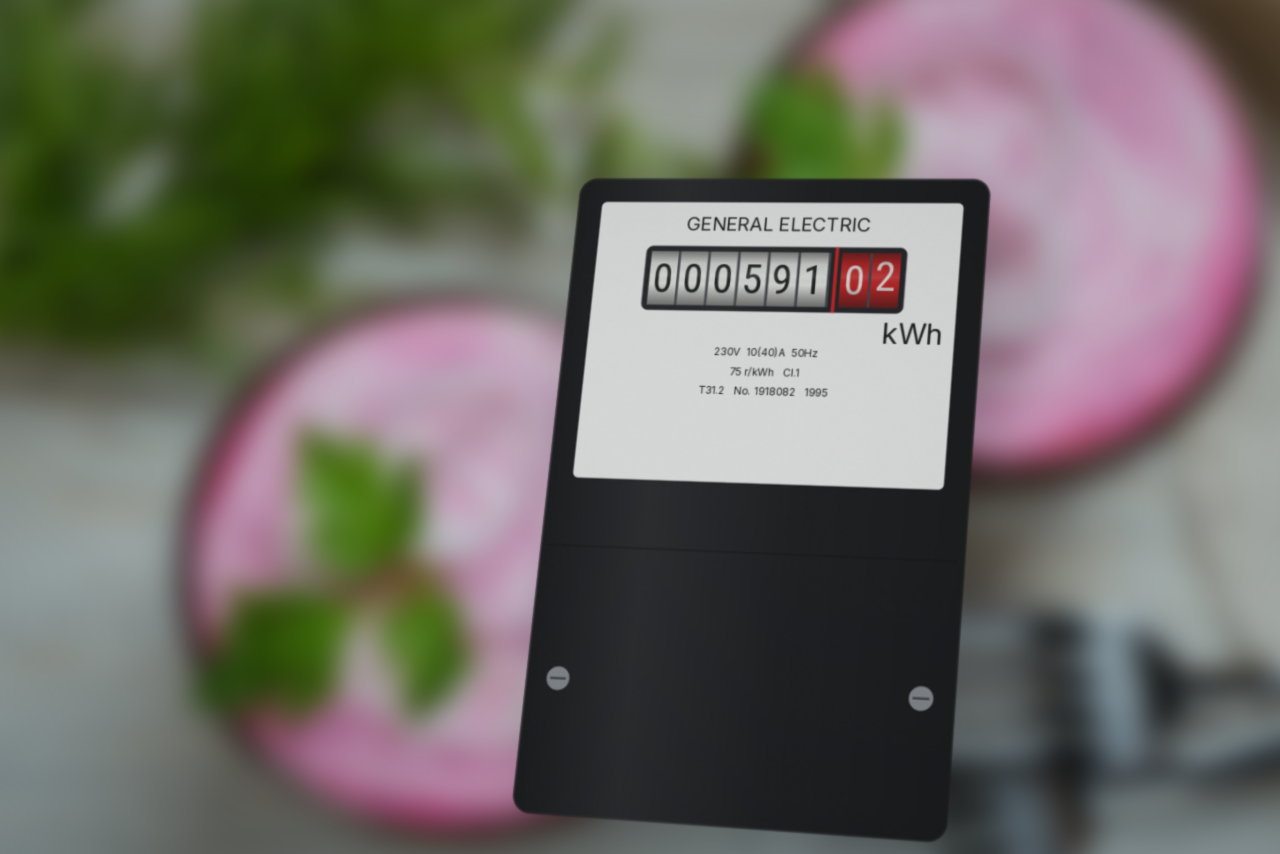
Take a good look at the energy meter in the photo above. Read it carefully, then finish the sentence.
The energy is 591.02 kWh
